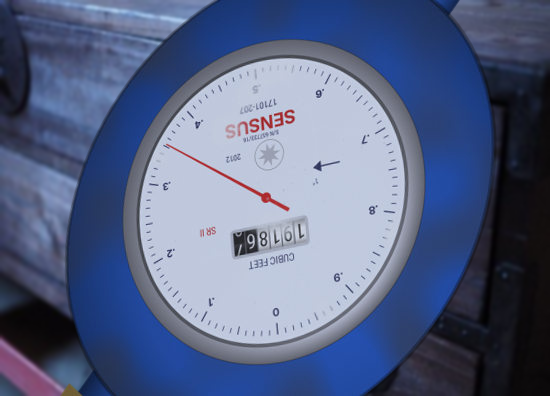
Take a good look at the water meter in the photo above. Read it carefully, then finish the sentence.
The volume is 191867.35 ft³
